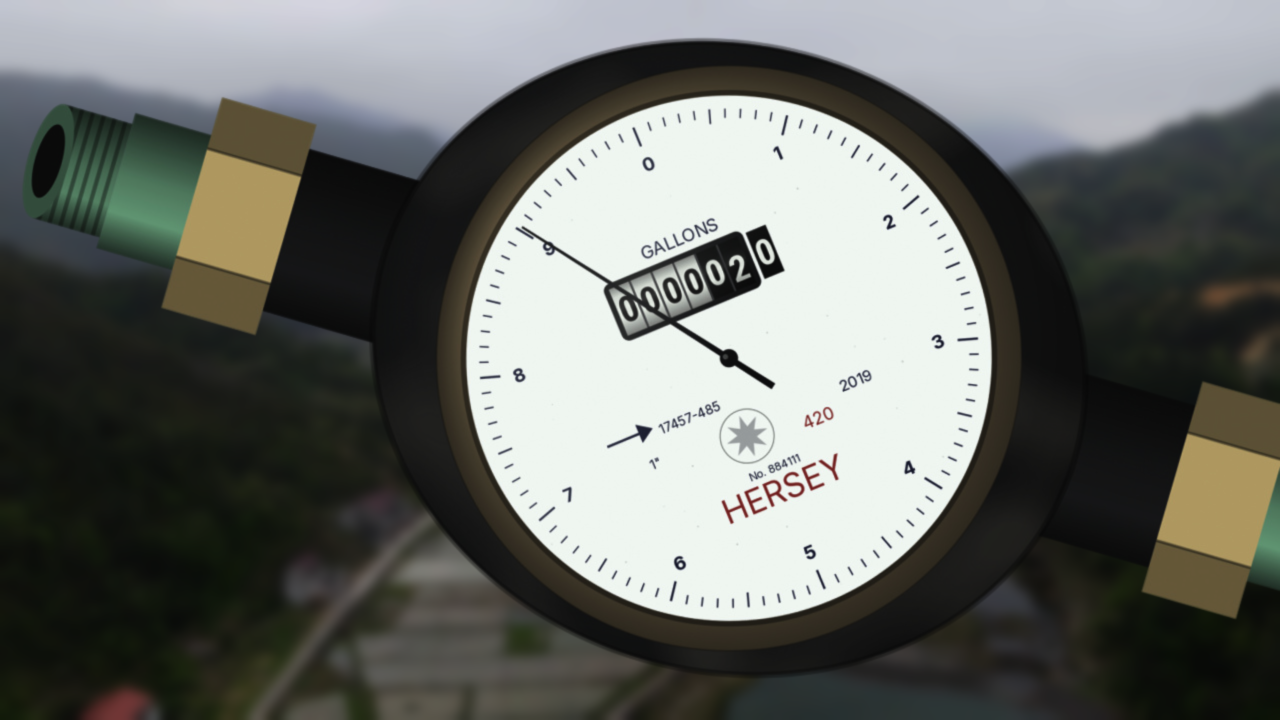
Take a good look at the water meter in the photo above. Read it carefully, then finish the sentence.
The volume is 19.0 gal
